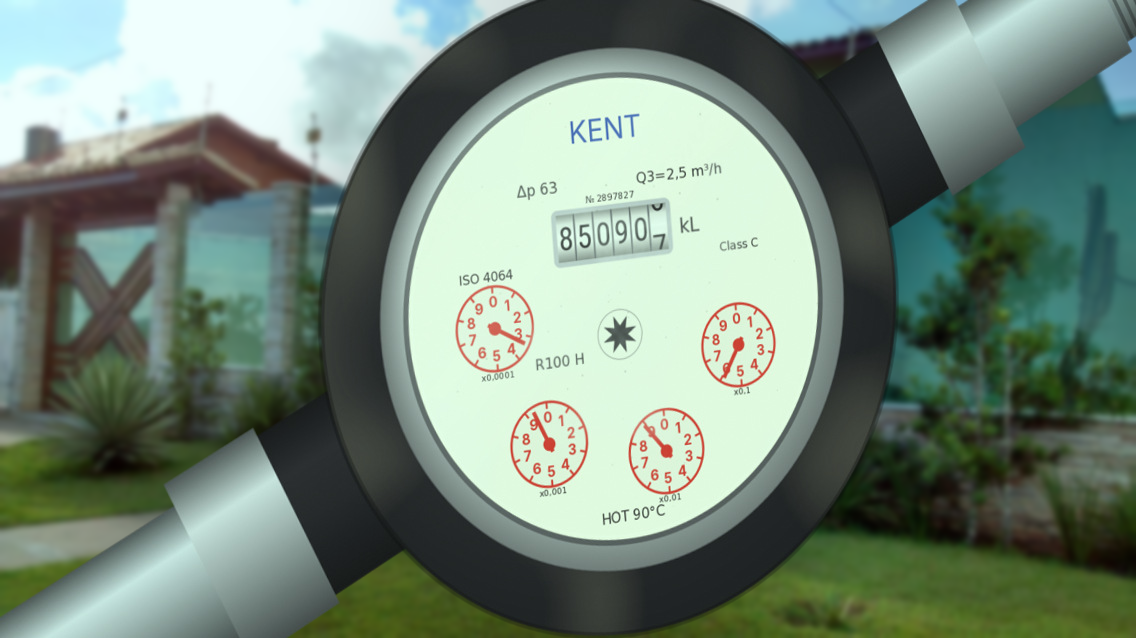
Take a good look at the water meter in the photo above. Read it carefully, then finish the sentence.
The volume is 850906.5893 kL
